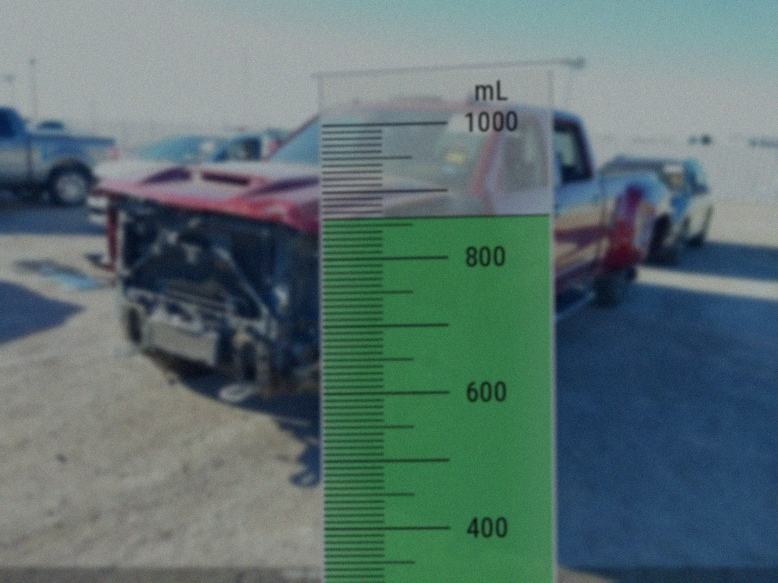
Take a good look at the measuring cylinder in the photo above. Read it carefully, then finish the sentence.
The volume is 860 mL
